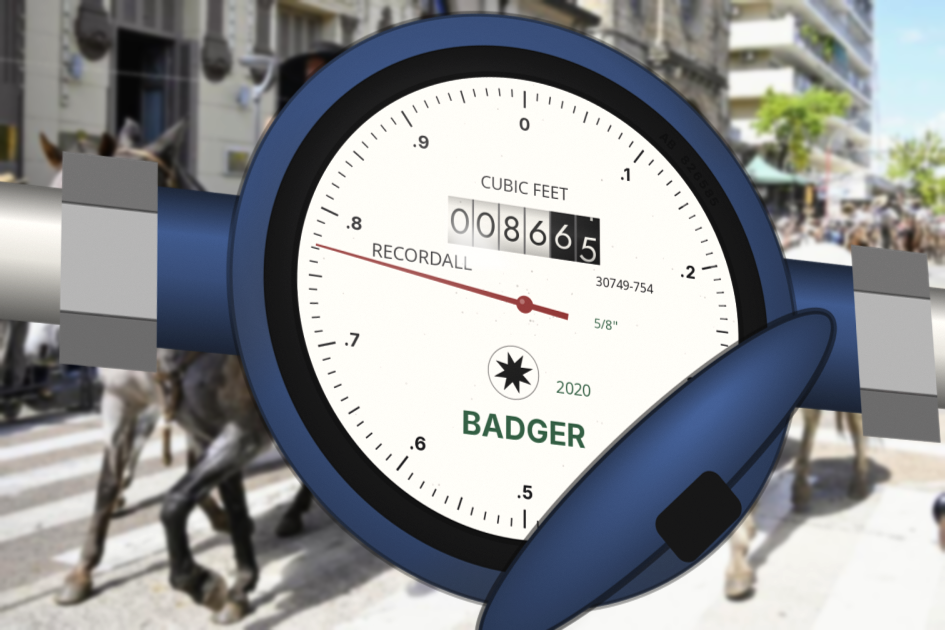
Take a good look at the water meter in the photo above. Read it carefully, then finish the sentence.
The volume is 8664.77 ft³
